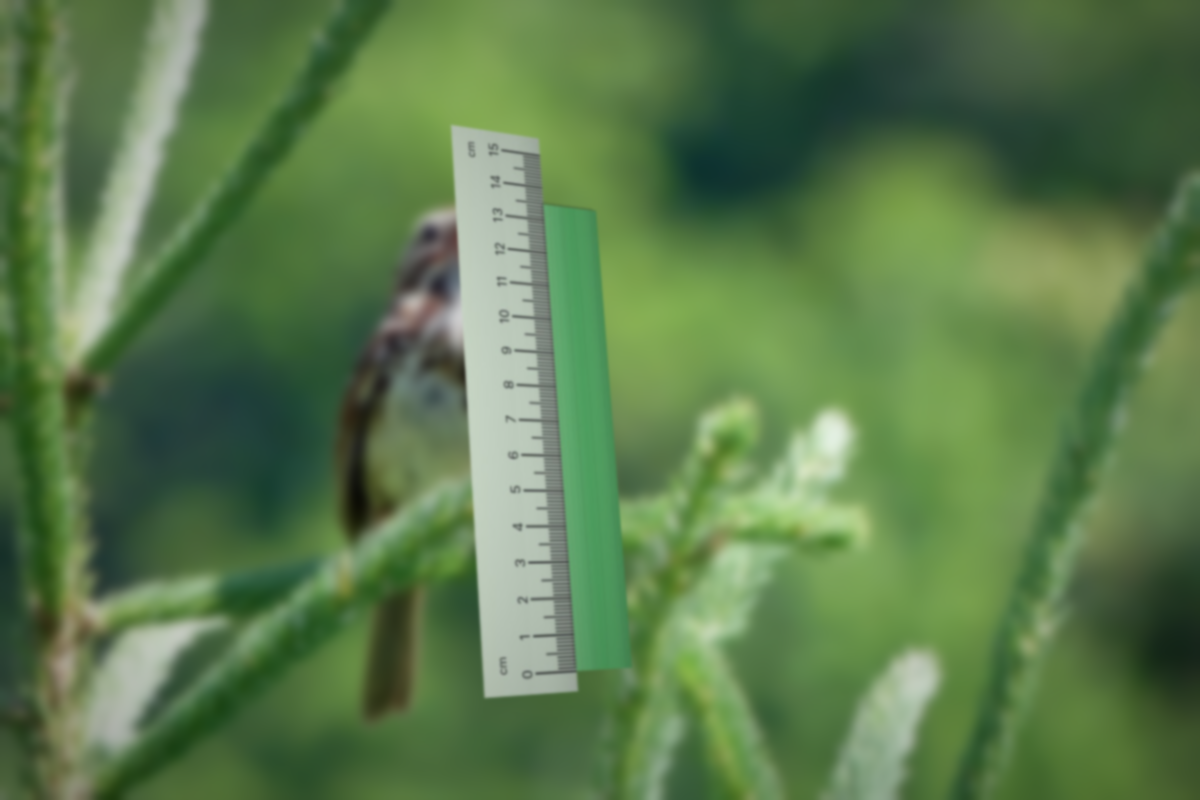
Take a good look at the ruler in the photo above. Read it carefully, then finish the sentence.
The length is 13.5 cm
